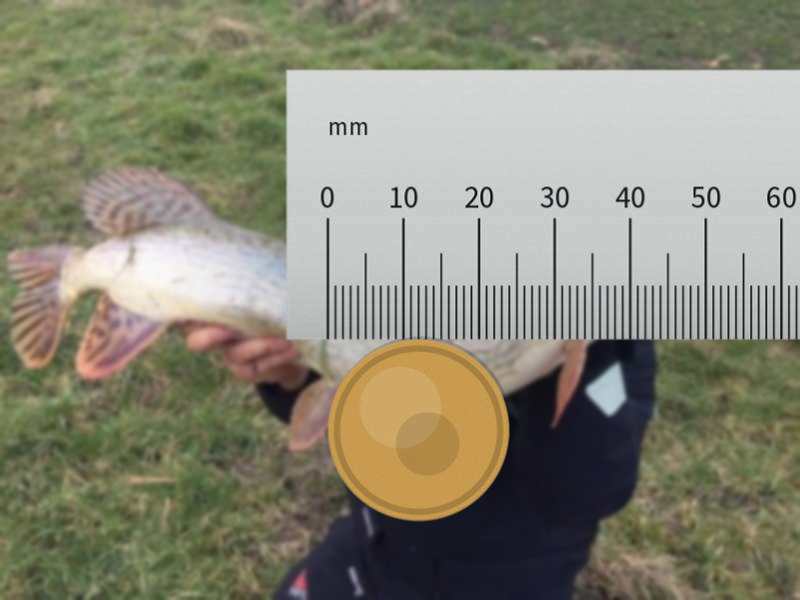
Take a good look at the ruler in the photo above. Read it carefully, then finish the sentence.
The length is 24 mm
